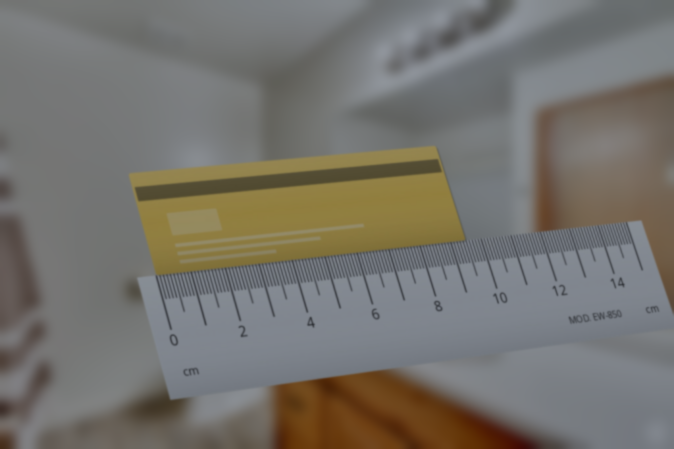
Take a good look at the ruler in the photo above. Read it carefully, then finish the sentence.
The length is 9.5 cm
